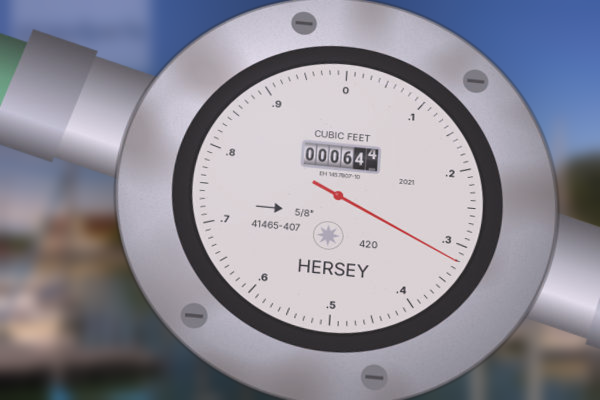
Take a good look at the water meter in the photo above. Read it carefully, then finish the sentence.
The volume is 644.32 ft³
